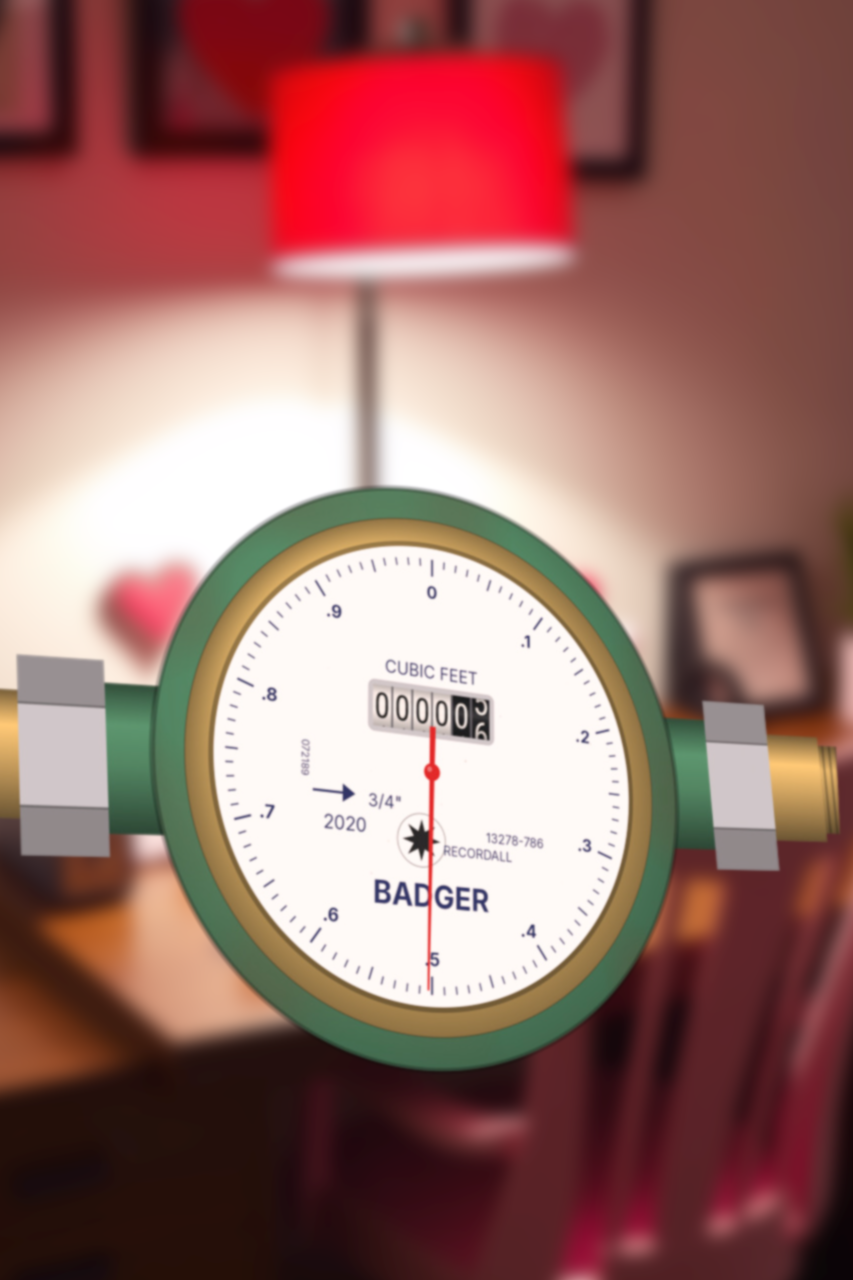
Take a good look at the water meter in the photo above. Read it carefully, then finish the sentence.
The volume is 5.50 ft³
